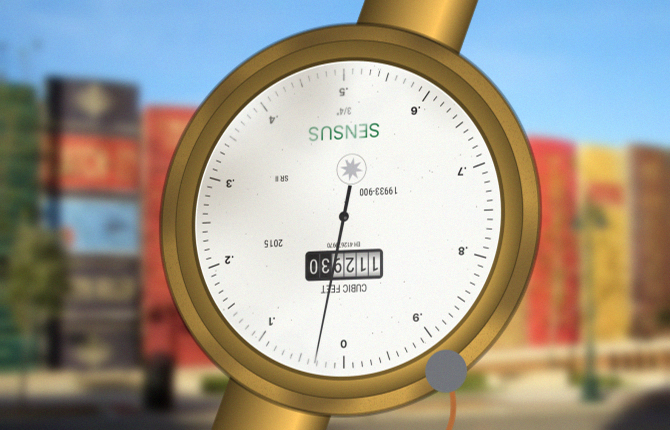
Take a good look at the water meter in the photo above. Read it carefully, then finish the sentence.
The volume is 112930.03 ft³
